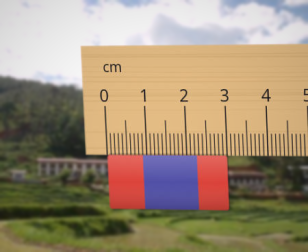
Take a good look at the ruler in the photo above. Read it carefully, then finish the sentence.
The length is 3 cm
